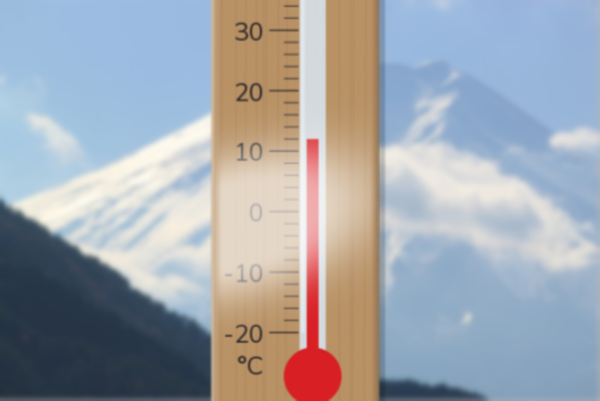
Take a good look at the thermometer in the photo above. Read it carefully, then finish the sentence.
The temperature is 12 °C
